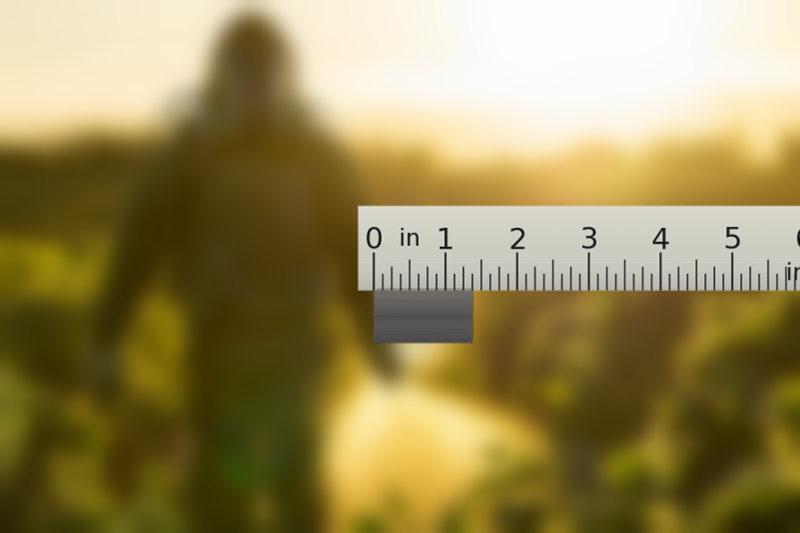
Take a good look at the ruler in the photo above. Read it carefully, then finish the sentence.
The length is 1.375 in
